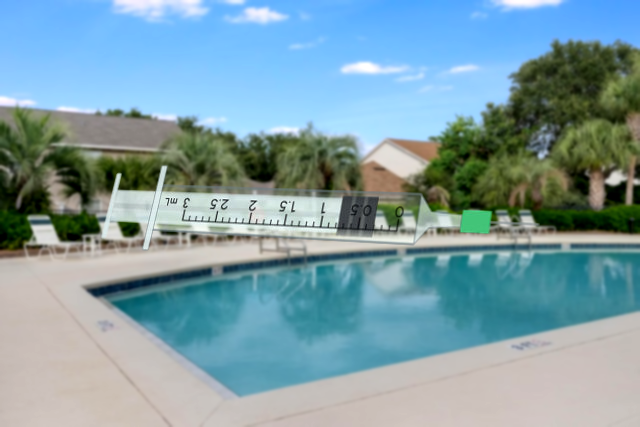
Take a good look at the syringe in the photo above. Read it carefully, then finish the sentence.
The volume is 0.3 mL
